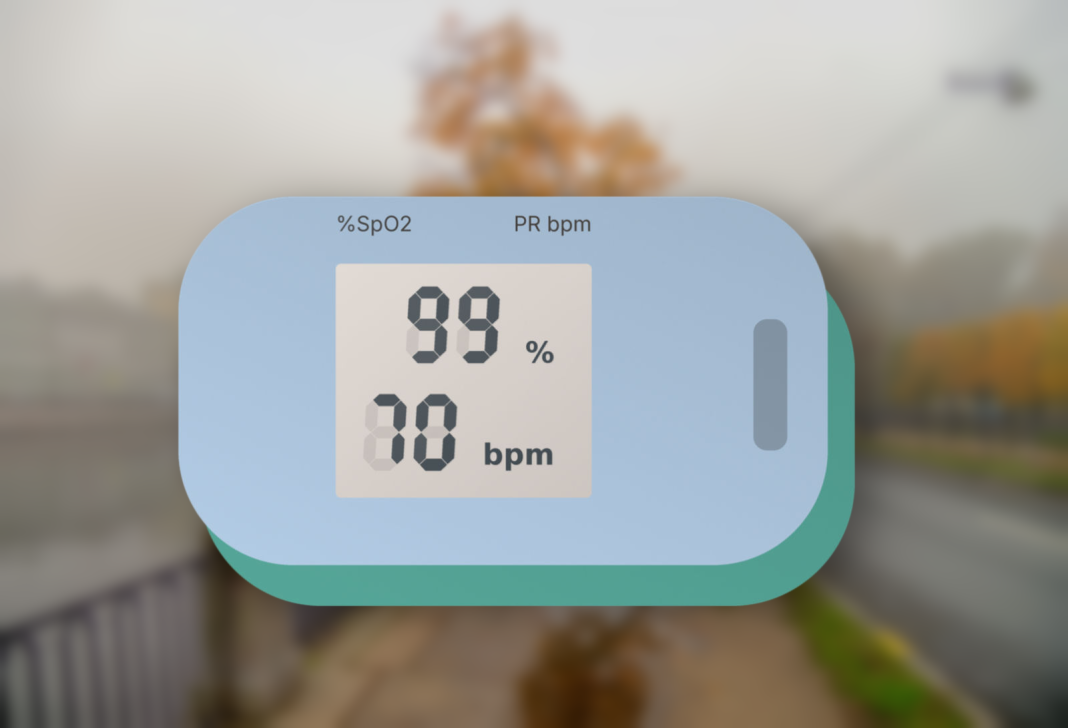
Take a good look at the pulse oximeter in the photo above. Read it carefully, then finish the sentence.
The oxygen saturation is 99 %
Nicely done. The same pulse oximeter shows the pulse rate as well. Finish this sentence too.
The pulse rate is 70 bpm
